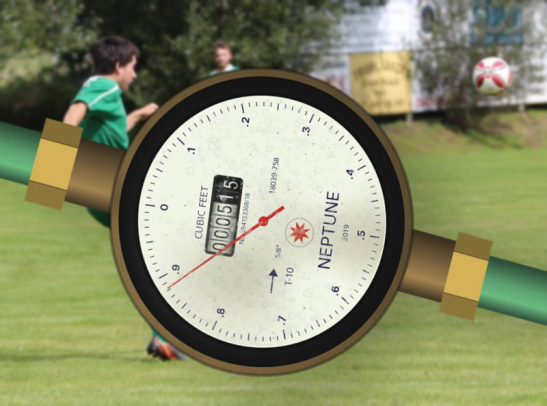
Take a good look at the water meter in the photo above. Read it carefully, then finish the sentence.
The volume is 514.88 ft³
